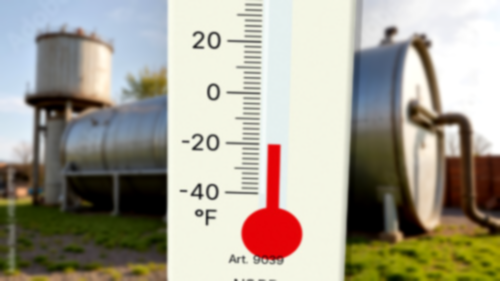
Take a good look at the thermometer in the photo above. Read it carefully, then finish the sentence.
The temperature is -20 °F
